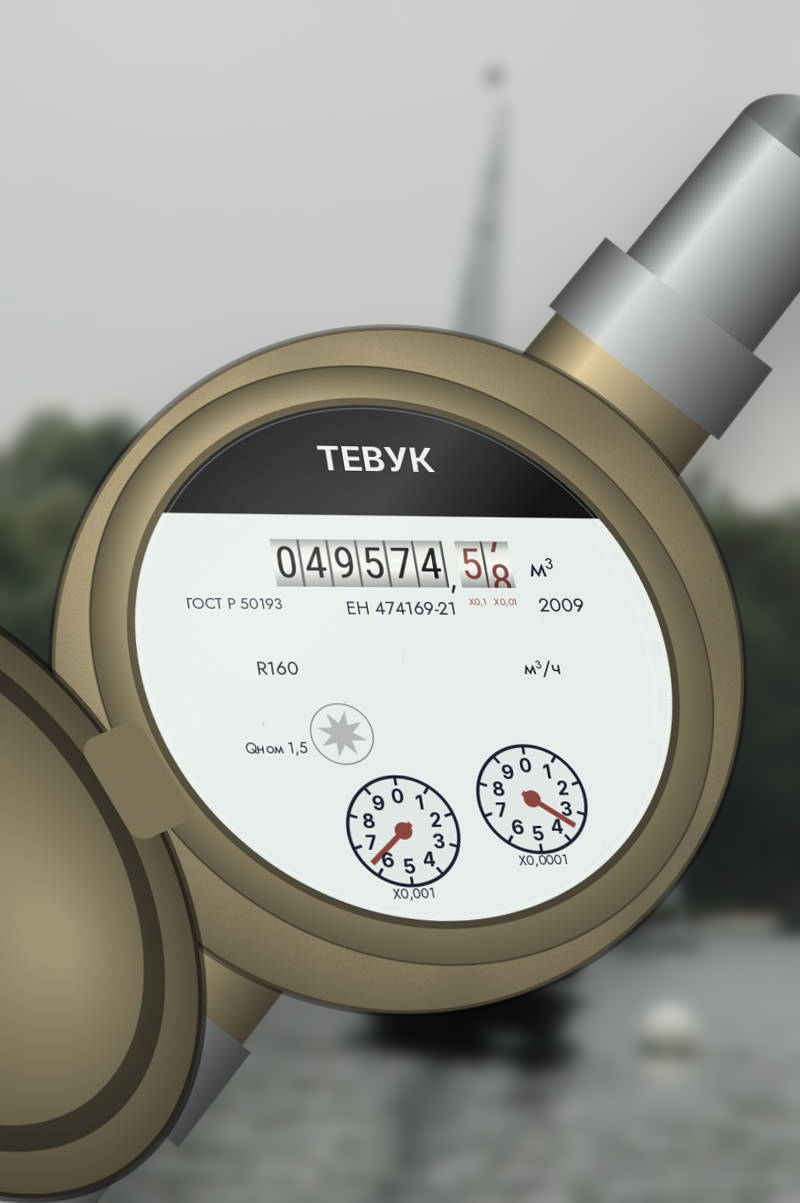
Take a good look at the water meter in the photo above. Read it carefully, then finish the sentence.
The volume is 49574.5763 m³
